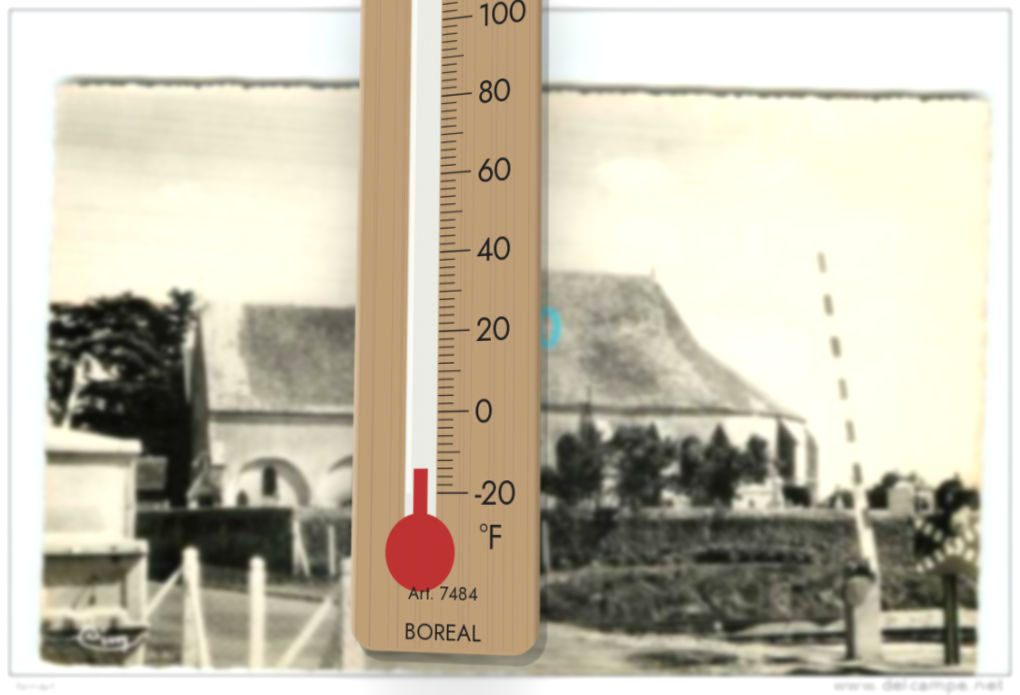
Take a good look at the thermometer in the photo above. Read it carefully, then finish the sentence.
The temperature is -14 °F
